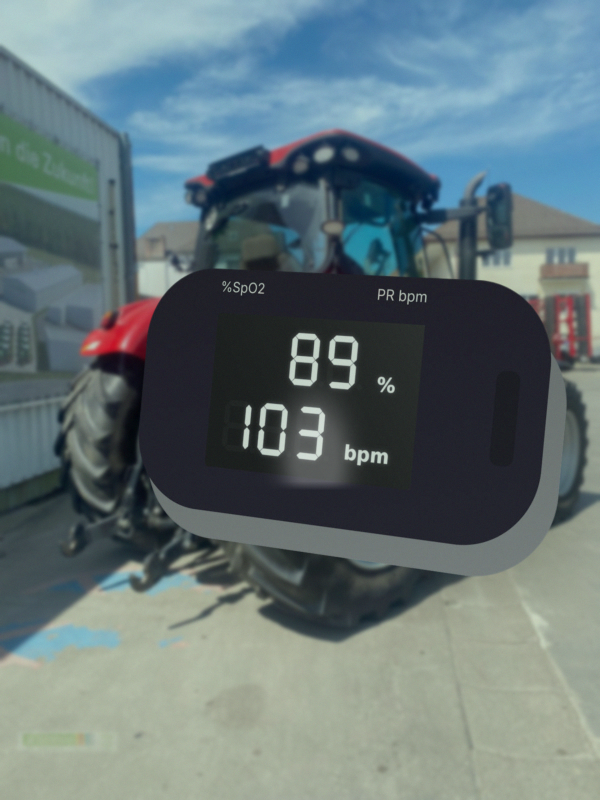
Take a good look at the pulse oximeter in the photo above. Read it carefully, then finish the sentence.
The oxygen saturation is 89 %
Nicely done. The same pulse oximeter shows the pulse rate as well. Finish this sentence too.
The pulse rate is 103 bpm
